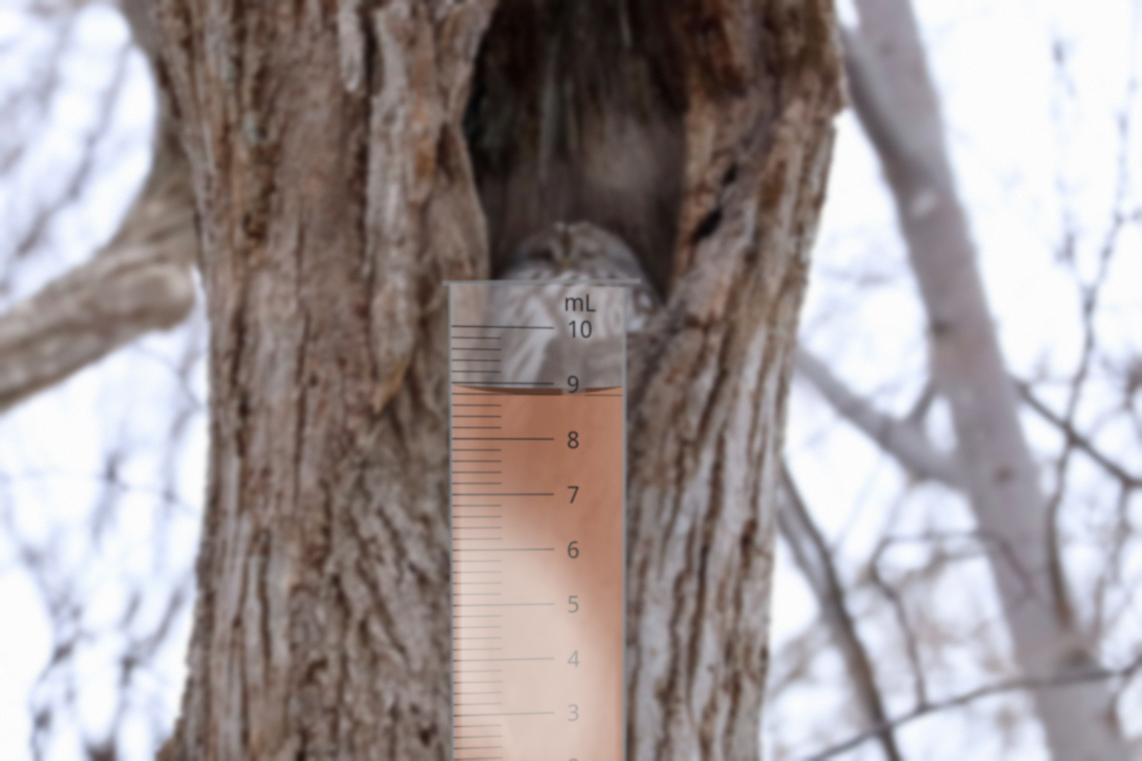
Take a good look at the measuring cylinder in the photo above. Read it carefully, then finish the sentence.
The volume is 8.8 mL
